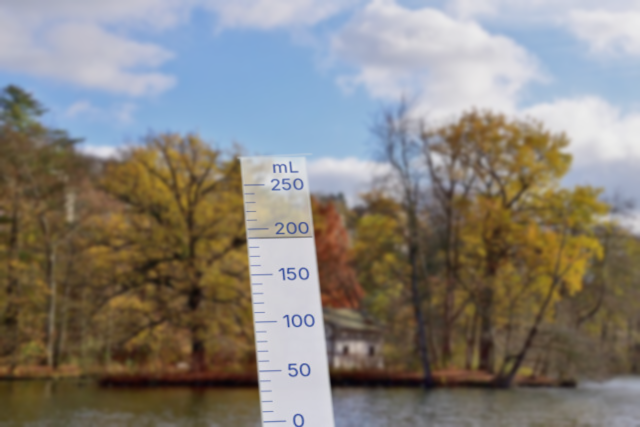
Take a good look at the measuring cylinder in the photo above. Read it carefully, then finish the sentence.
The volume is 190 mL
